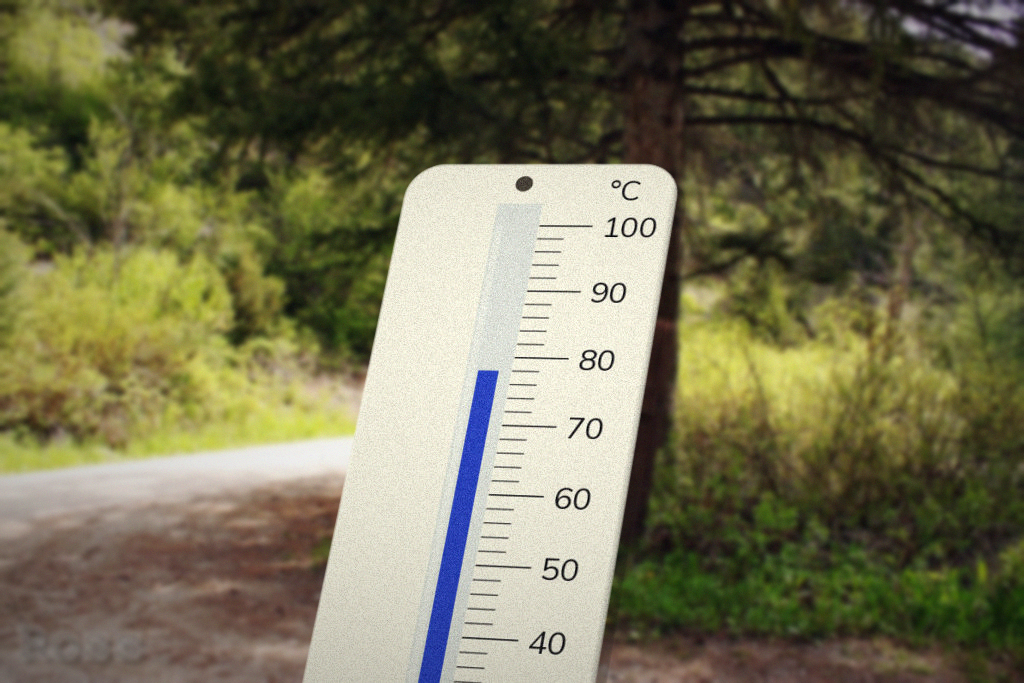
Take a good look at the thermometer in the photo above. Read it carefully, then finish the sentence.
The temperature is 78 °C
